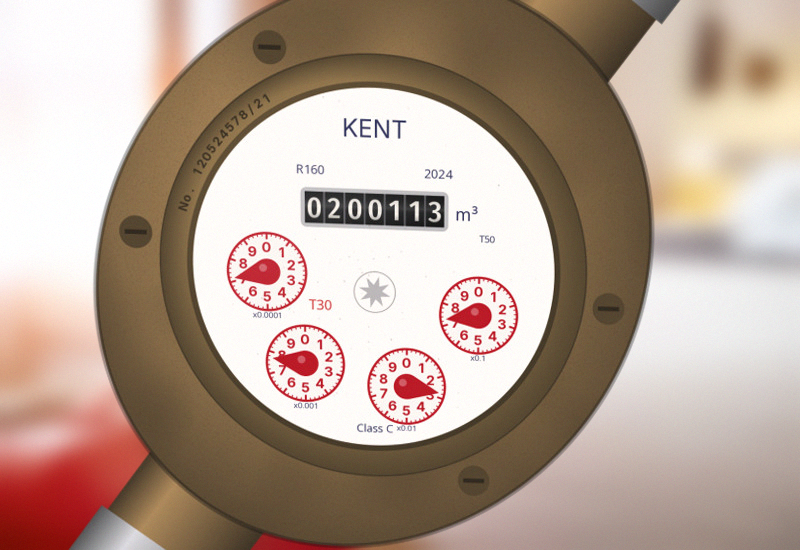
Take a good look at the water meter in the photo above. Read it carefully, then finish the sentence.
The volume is 200113.7277 m³
